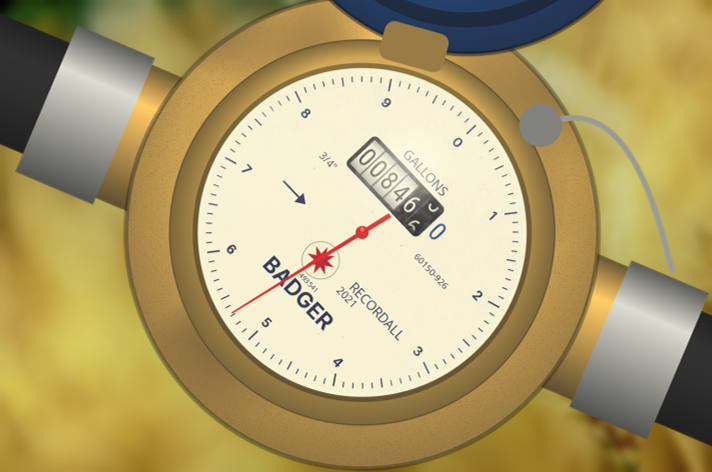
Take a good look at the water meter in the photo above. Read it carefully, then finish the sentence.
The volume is 84655.3 gal
